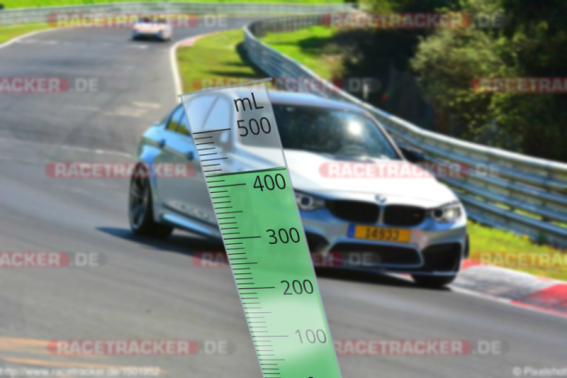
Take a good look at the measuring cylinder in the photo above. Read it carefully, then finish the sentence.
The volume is 420 mL
